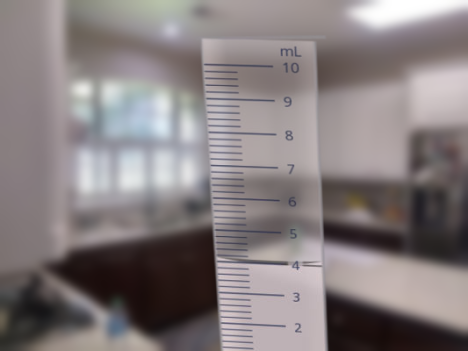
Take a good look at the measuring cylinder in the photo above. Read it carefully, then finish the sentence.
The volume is 4 mL
